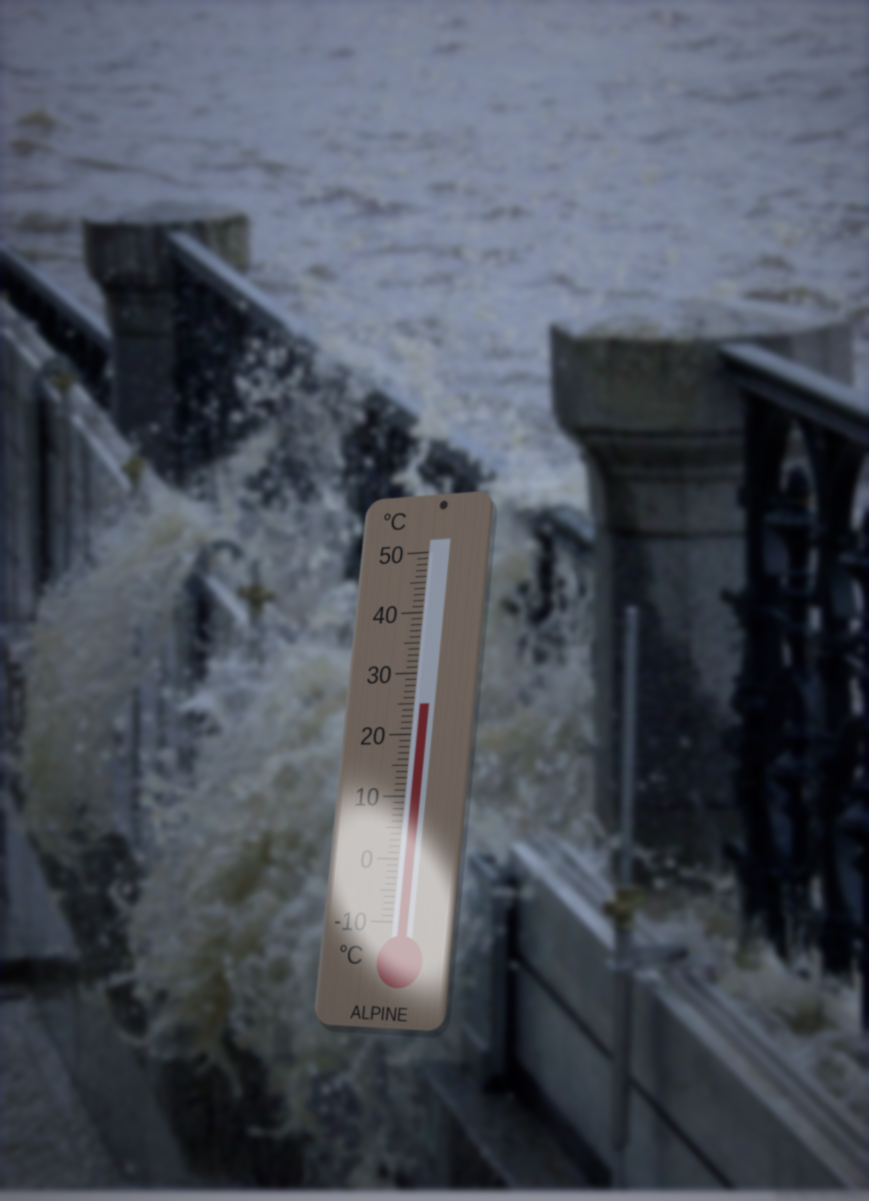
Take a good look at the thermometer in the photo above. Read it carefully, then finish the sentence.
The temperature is 25 °C
